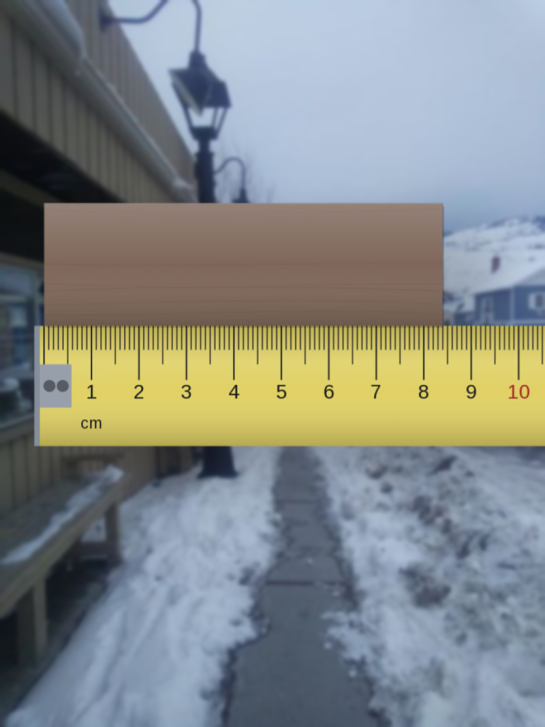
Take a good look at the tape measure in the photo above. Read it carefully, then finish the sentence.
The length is 8.4 cm
